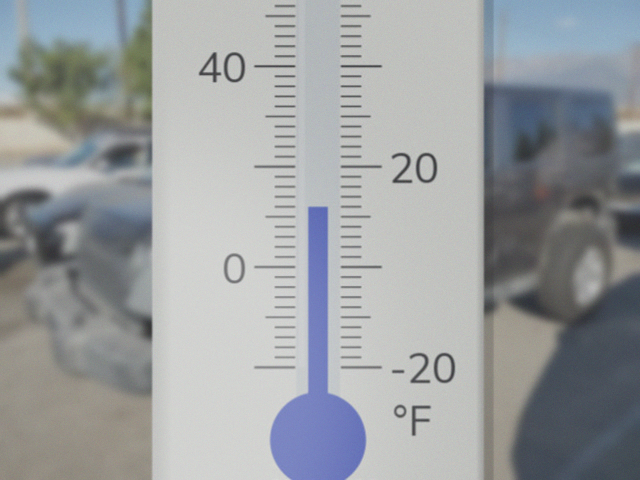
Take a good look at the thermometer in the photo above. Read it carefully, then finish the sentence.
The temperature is 12 °F
